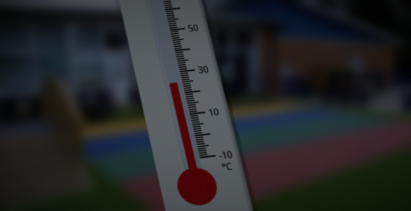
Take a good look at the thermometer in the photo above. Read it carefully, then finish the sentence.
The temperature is 25 °C
